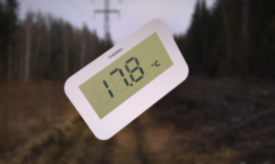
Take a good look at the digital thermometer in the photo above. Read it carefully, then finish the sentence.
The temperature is 17.8 °C
